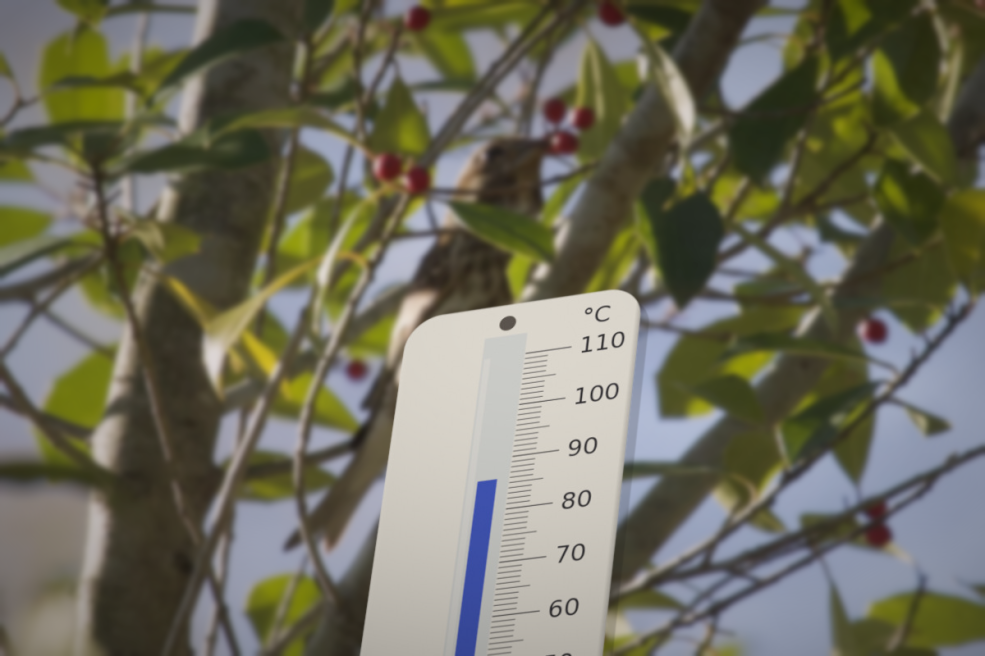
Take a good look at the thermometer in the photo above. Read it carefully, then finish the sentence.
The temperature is 86 °C
